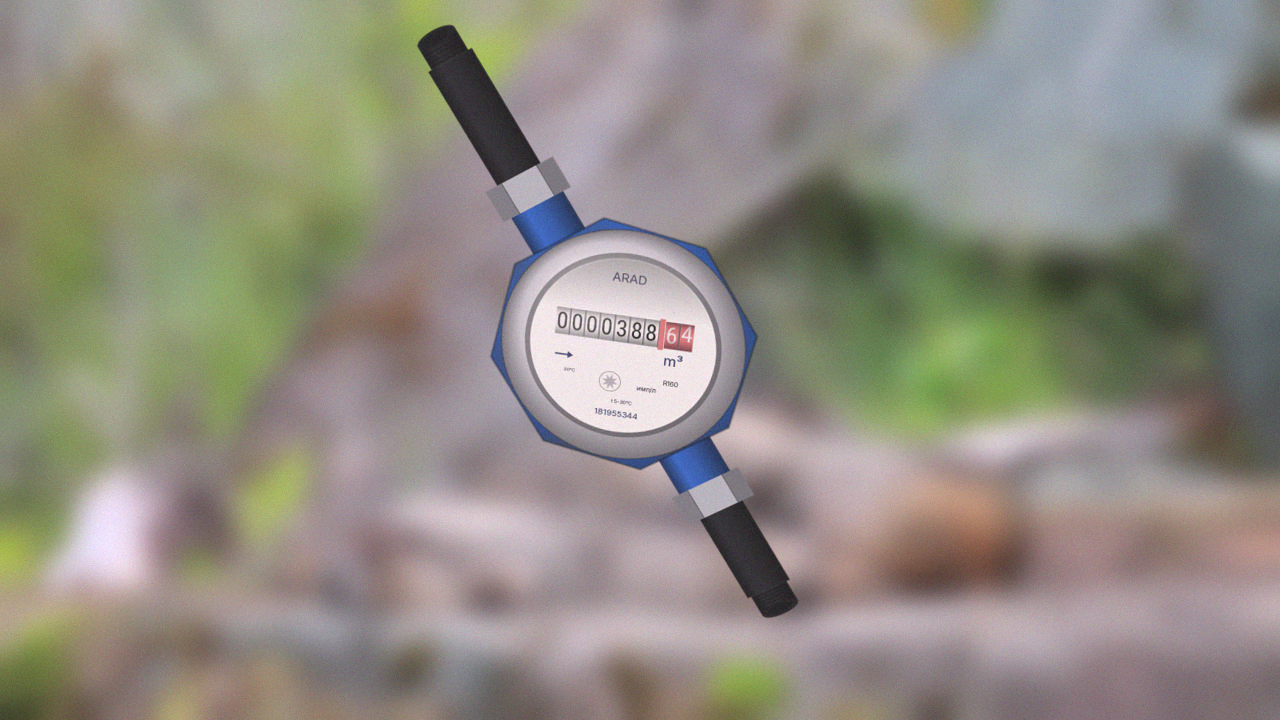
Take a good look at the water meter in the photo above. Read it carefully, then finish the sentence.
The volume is 388.64 m³
